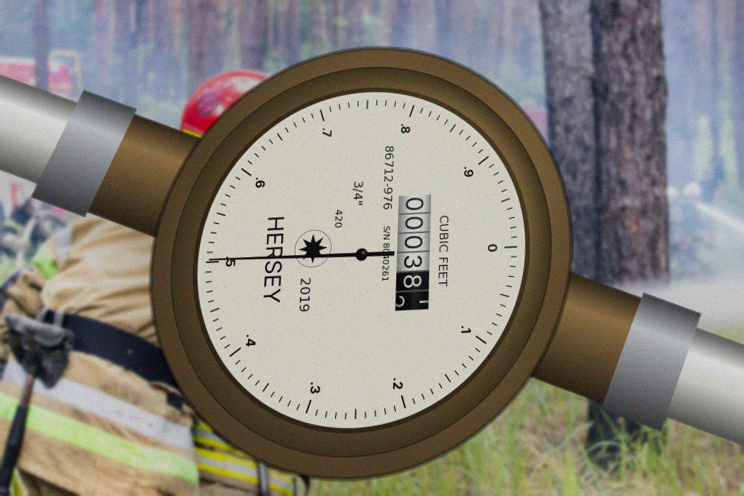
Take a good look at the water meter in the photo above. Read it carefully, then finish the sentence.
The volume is 381.50 ft³
